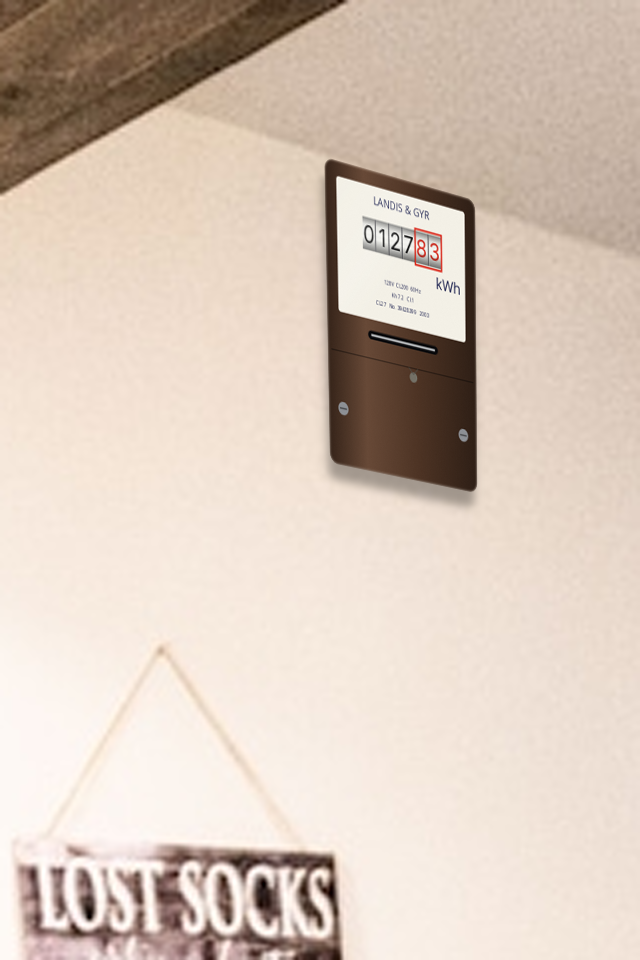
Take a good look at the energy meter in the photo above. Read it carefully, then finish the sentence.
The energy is 127.83 kWh
